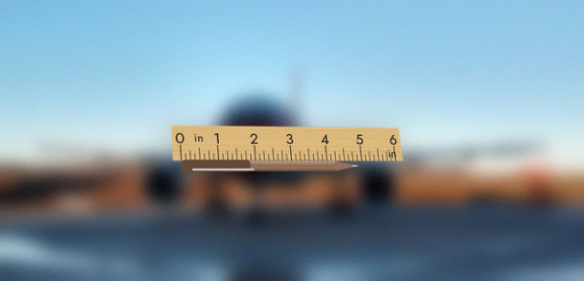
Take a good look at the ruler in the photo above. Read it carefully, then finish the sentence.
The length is 4.875 in
